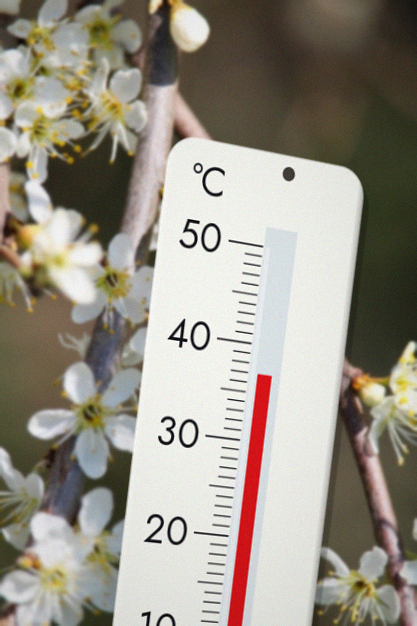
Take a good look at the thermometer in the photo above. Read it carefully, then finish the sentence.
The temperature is 37 °C
